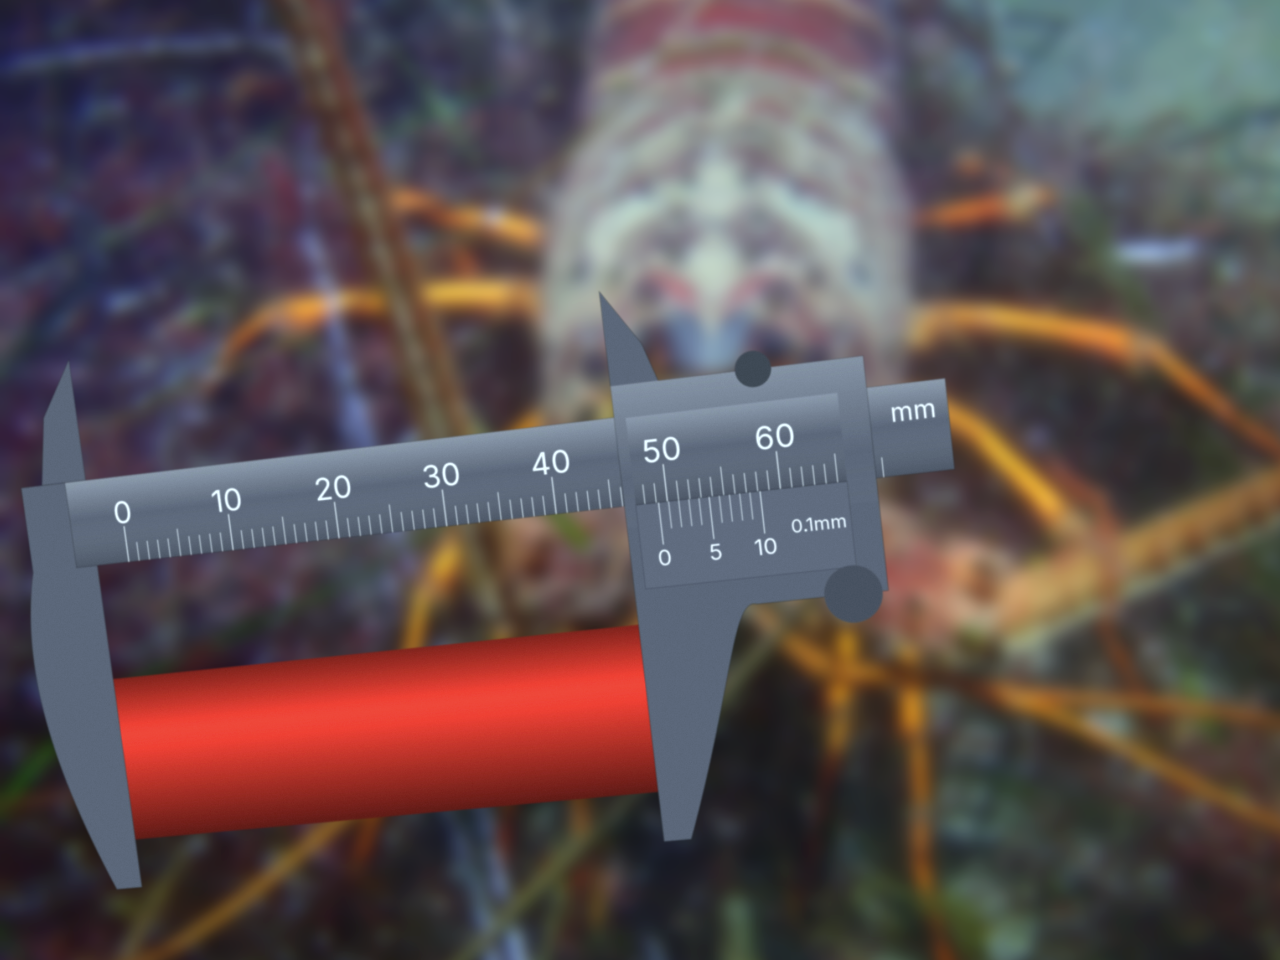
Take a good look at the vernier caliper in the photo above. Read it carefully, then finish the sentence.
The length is 49.2 mm
